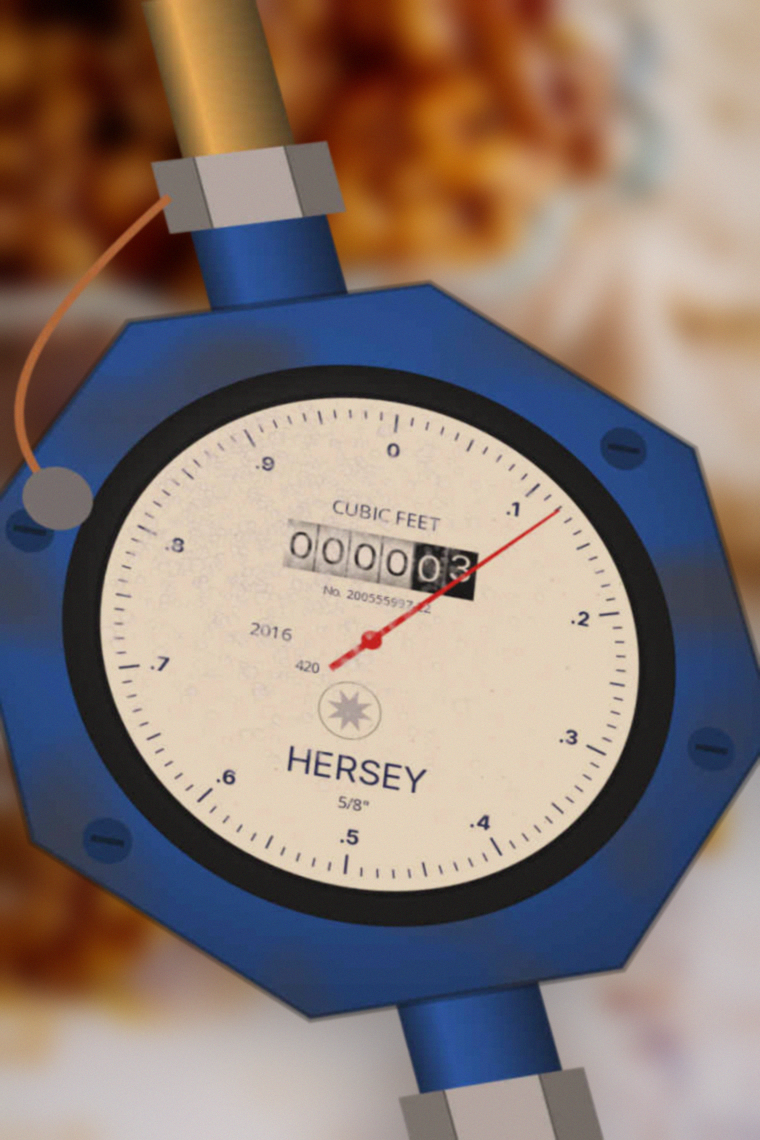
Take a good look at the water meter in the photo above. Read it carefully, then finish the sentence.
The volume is 3.12 ft³
